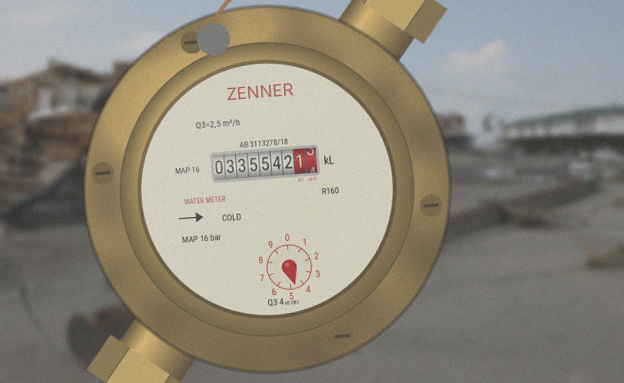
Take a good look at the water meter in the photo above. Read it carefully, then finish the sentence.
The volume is 335542.134 kL
